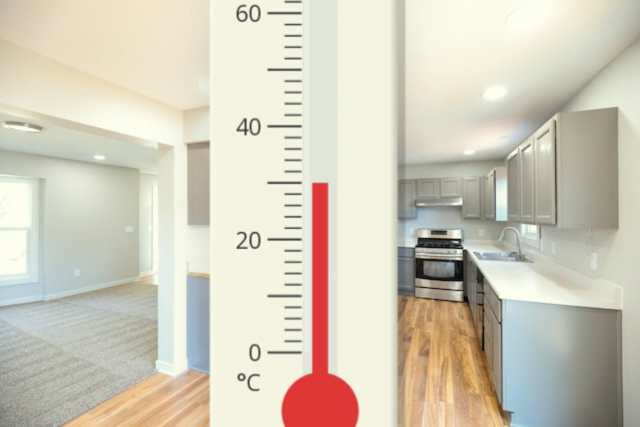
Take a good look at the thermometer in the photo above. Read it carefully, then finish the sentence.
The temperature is 30 °C
